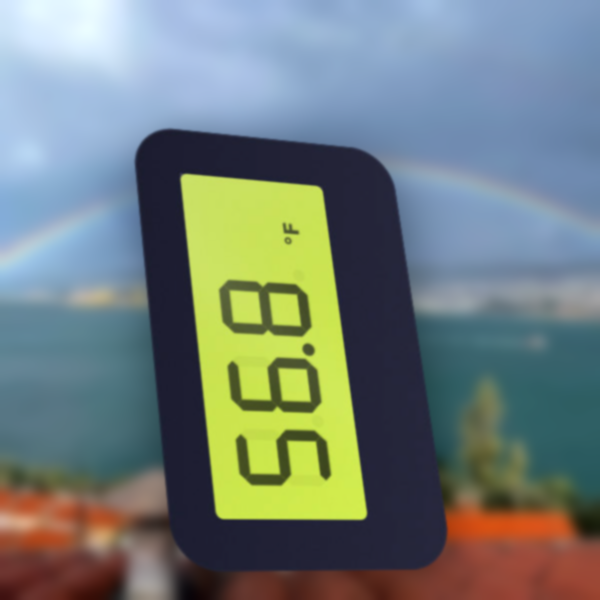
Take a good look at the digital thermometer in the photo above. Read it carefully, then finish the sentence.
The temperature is 56.8 °F
